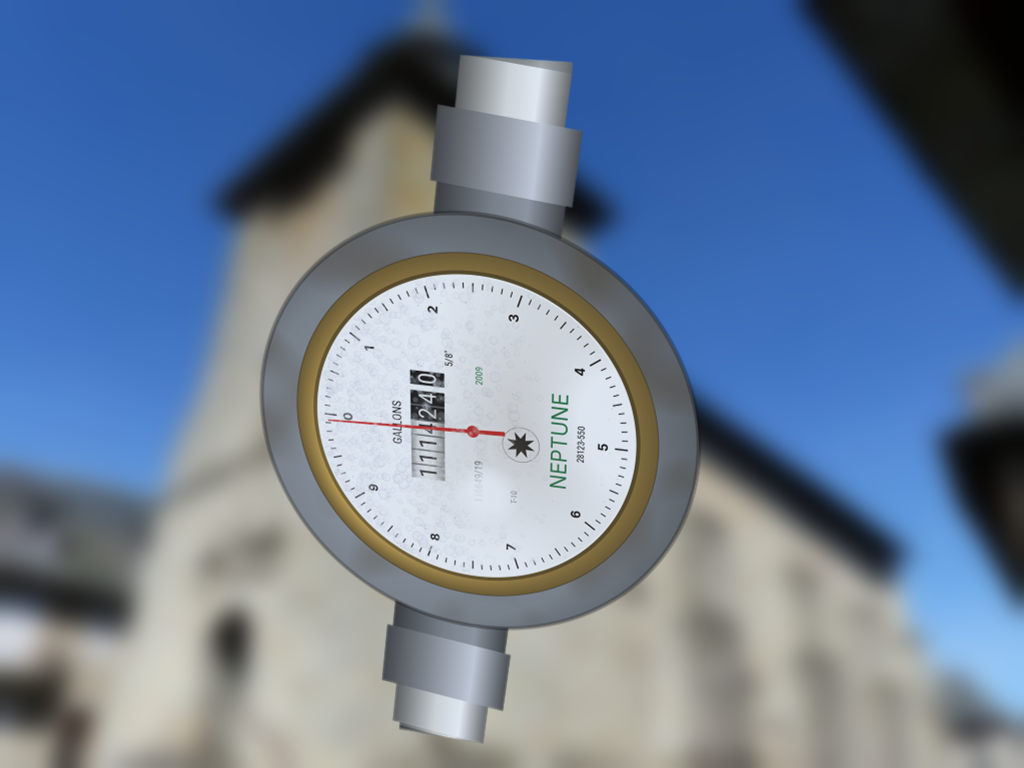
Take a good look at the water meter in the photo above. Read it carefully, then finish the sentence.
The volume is 1114239.9 gal
